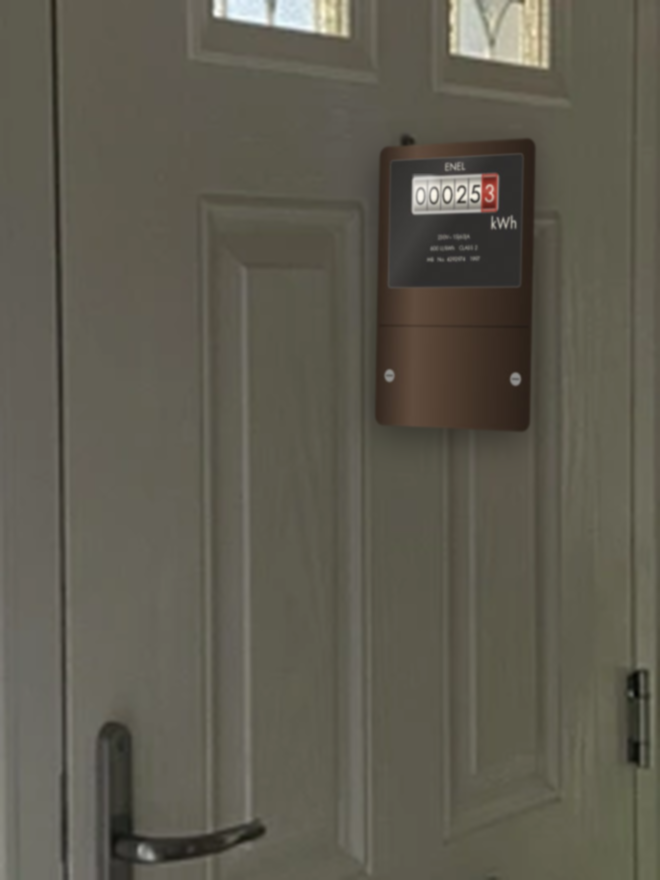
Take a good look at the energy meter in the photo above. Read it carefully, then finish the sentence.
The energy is 25.3 kWh
